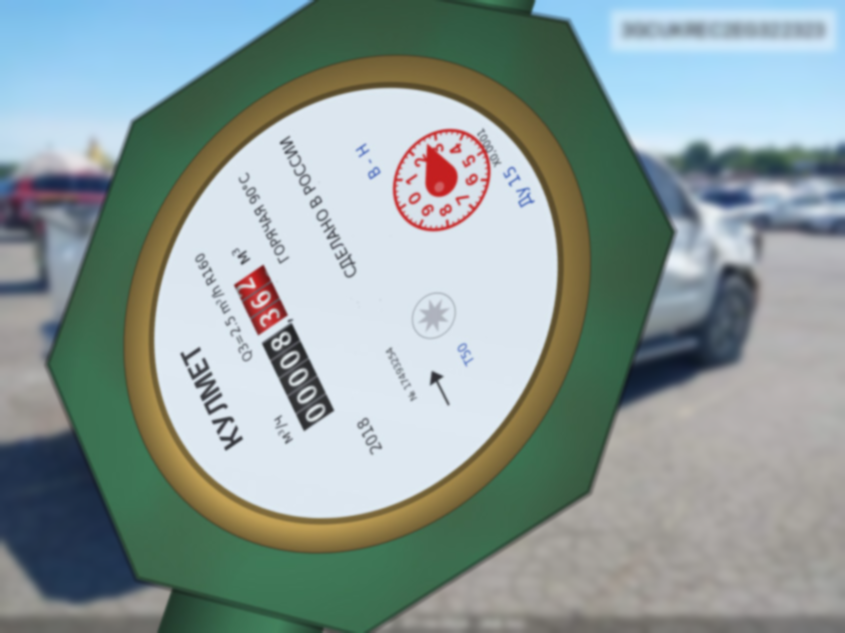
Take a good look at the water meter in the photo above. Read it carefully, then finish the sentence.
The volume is 8.3622 m³
